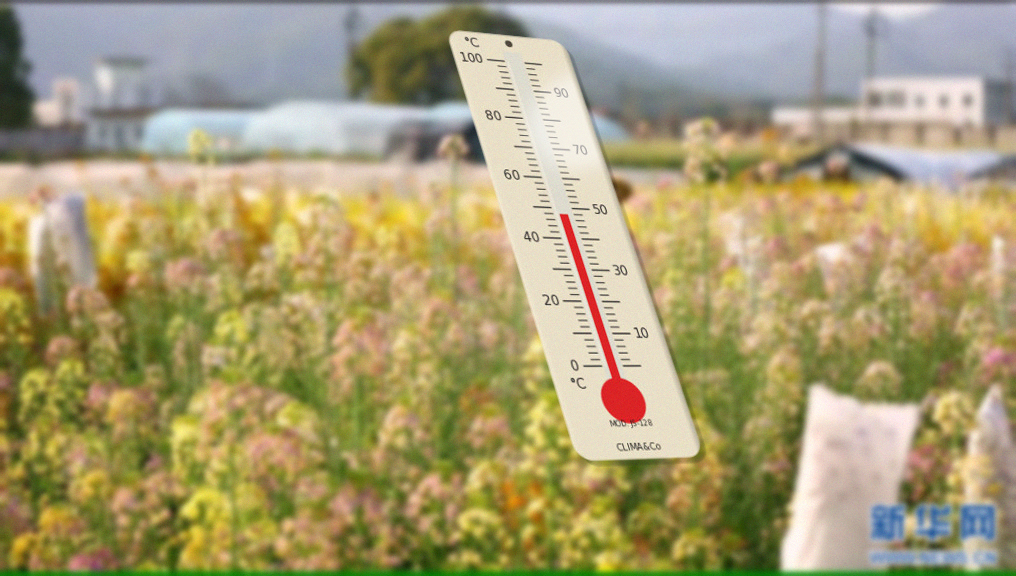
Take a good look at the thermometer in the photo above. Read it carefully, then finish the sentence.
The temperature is 48 °C
